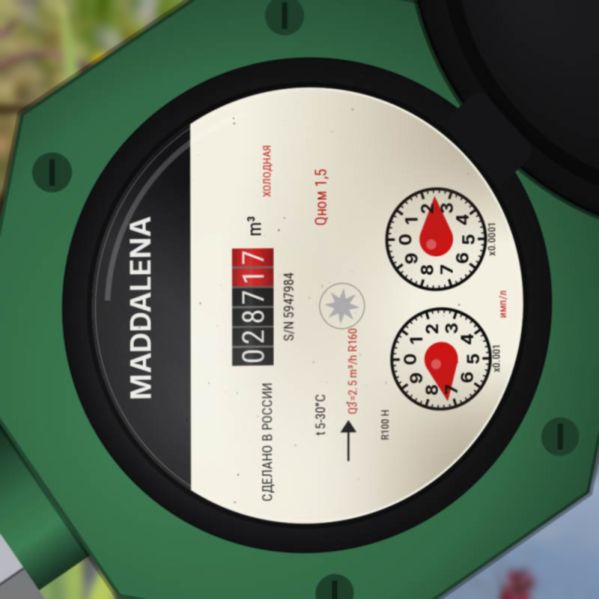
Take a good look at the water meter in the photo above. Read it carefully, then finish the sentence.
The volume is 287.1772 m³
